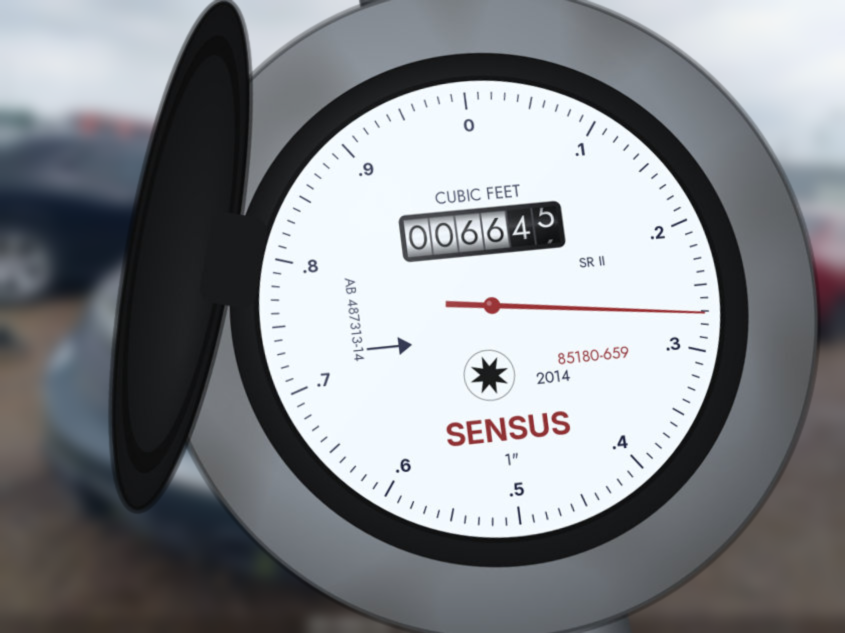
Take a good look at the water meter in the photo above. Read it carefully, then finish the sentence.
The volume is 6645.27 ft³
